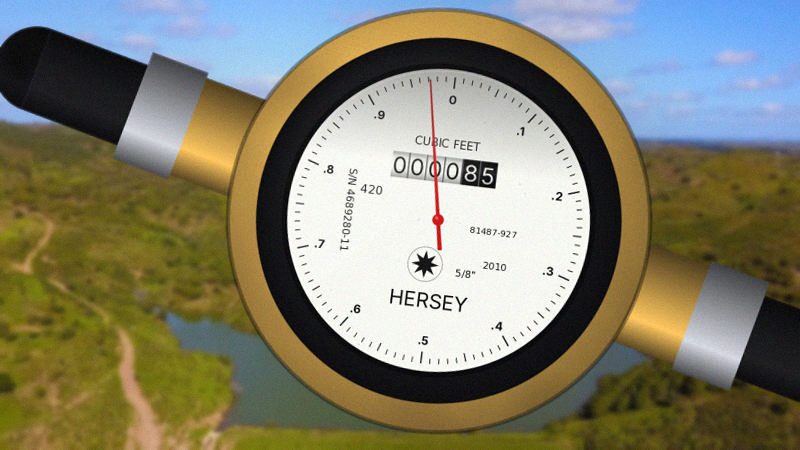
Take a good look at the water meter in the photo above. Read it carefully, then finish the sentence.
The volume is 84.97 ft³
